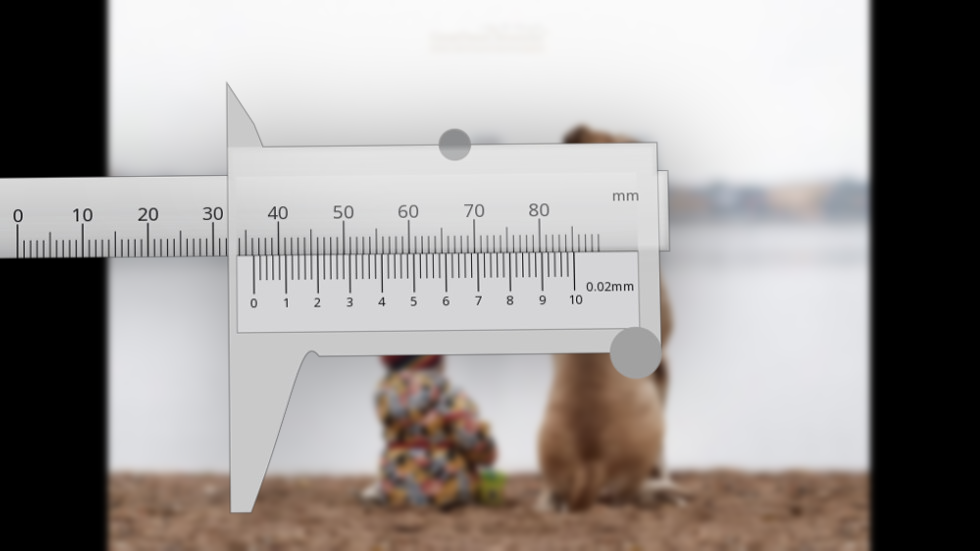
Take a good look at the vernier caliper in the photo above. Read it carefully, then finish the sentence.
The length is 36.2 mm
